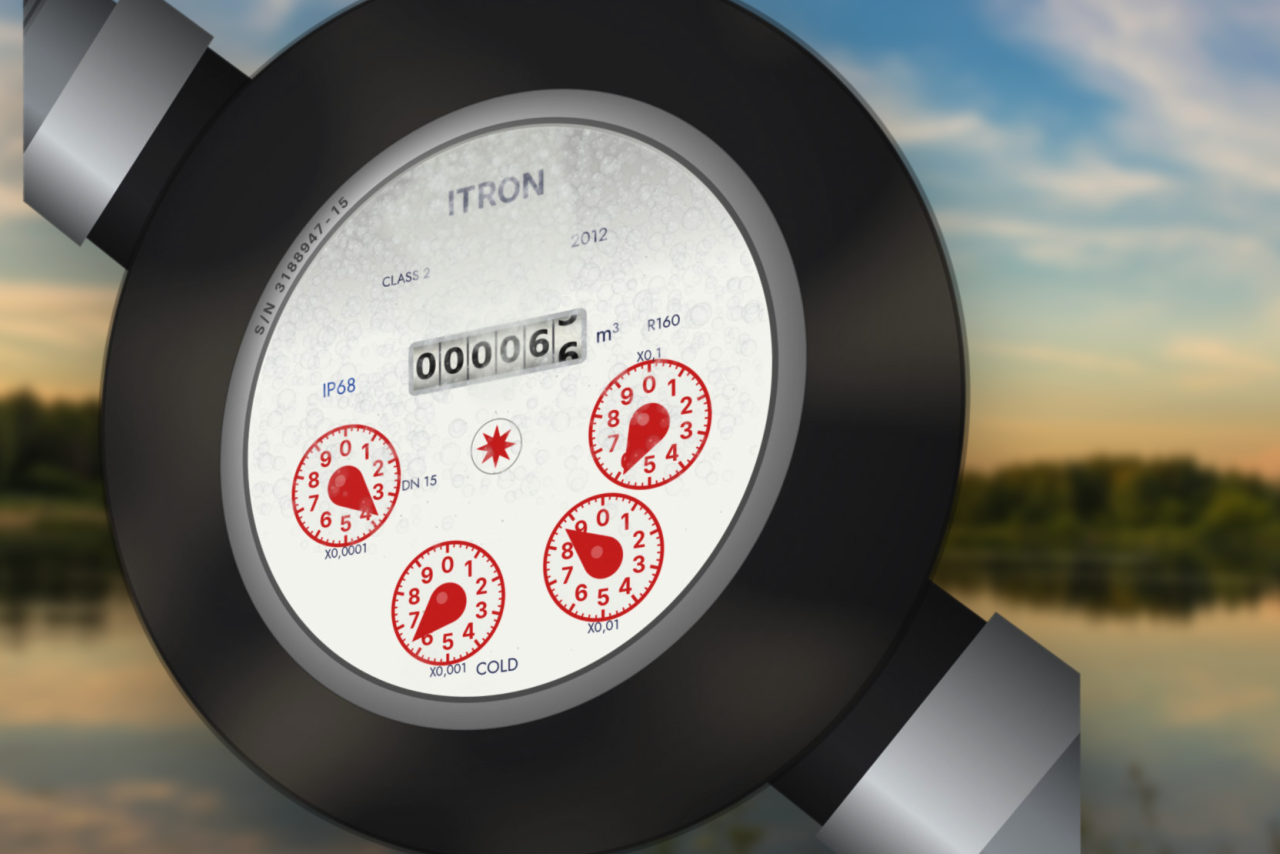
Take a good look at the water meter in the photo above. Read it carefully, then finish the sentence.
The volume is 65.5863 m³
